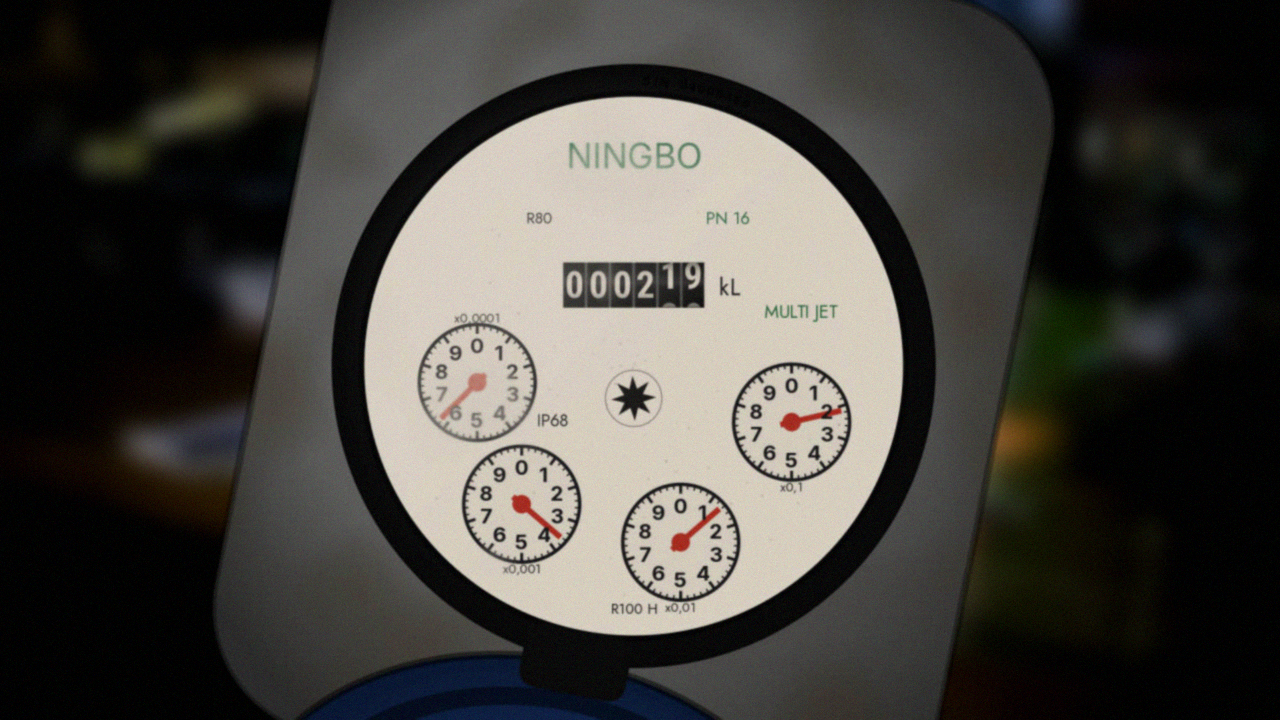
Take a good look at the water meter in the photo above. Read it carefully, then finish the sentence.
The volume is 219.2136 kL
